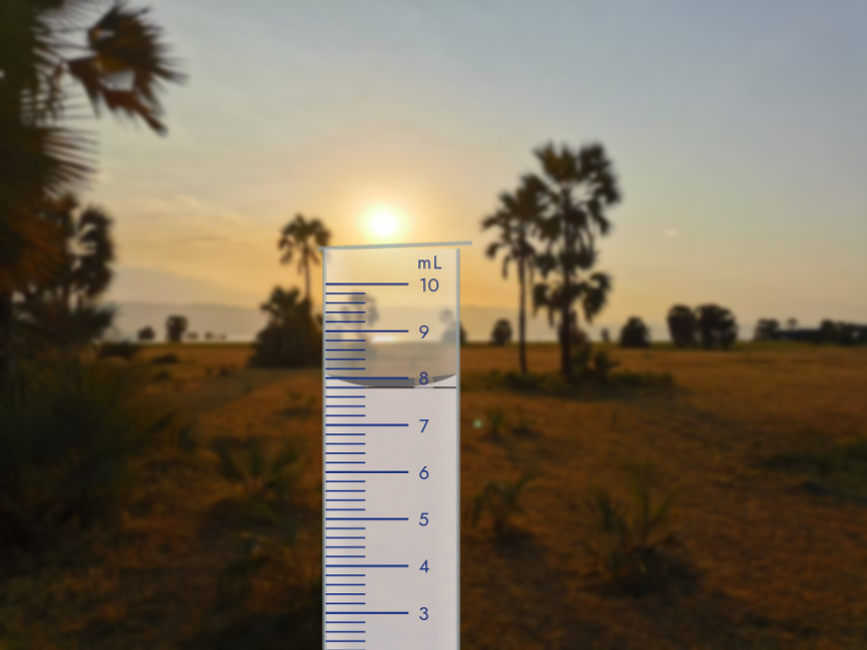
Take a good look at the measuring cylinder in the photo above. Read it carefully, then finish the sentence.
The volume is 7.8 mL
